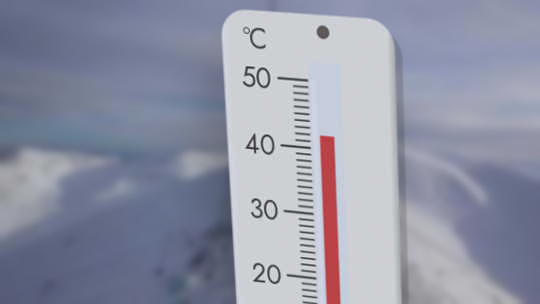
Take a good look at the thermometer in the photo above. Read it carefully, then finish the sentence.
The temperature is 42 °C
